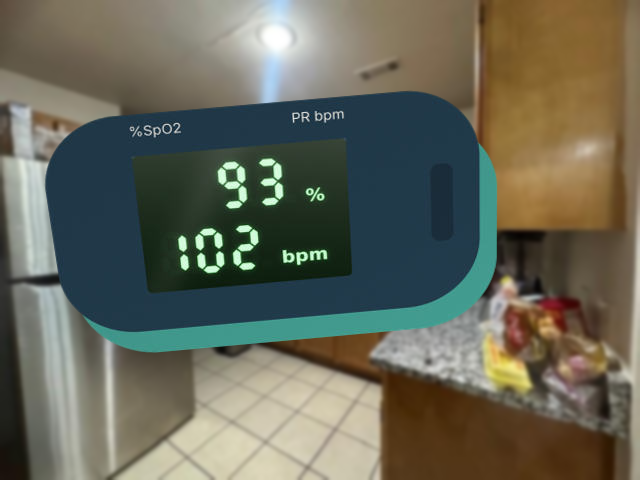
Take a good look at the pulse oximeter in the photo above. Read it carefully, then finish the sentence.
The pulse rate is 102 bpm
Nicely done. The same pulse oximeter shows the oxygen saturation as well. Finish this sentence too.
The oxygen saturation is 93 %
